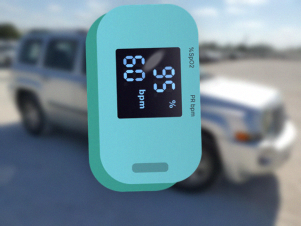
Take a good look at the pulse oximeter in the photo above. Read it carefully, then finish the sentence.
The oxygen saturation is 95 %
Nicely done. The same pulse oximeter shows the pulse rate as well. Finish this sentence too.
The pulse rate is 60 bpm
